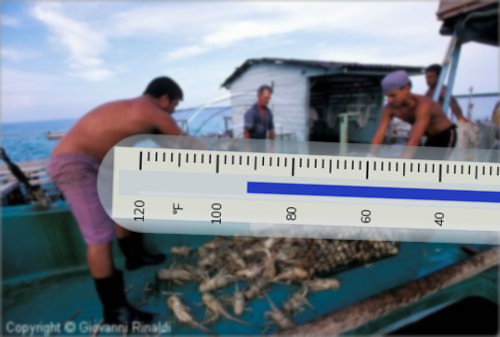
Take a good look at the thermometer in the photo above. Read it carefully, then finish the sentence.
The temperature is 92 °F
